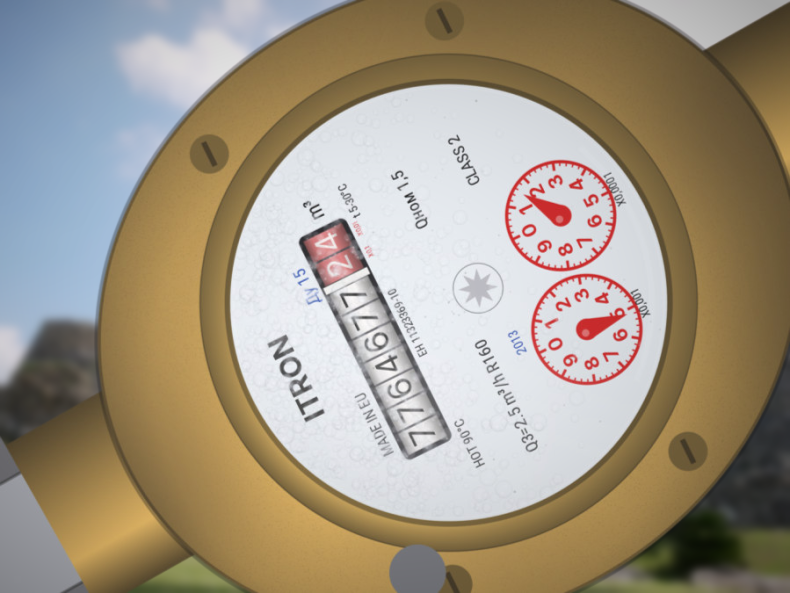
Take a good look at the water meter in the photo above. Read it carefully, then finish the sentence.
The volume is 7764677.2451 m³
